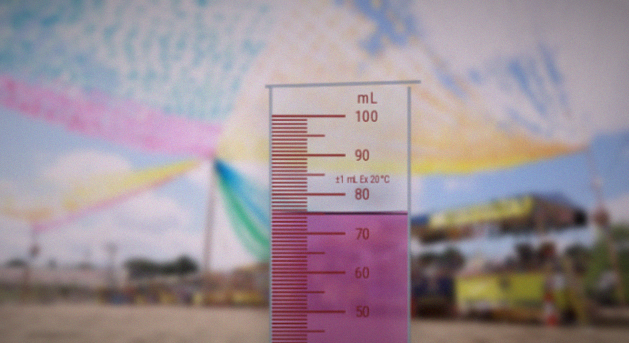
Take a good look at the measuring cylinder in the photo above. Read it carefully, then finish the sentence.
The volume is 75 mL
